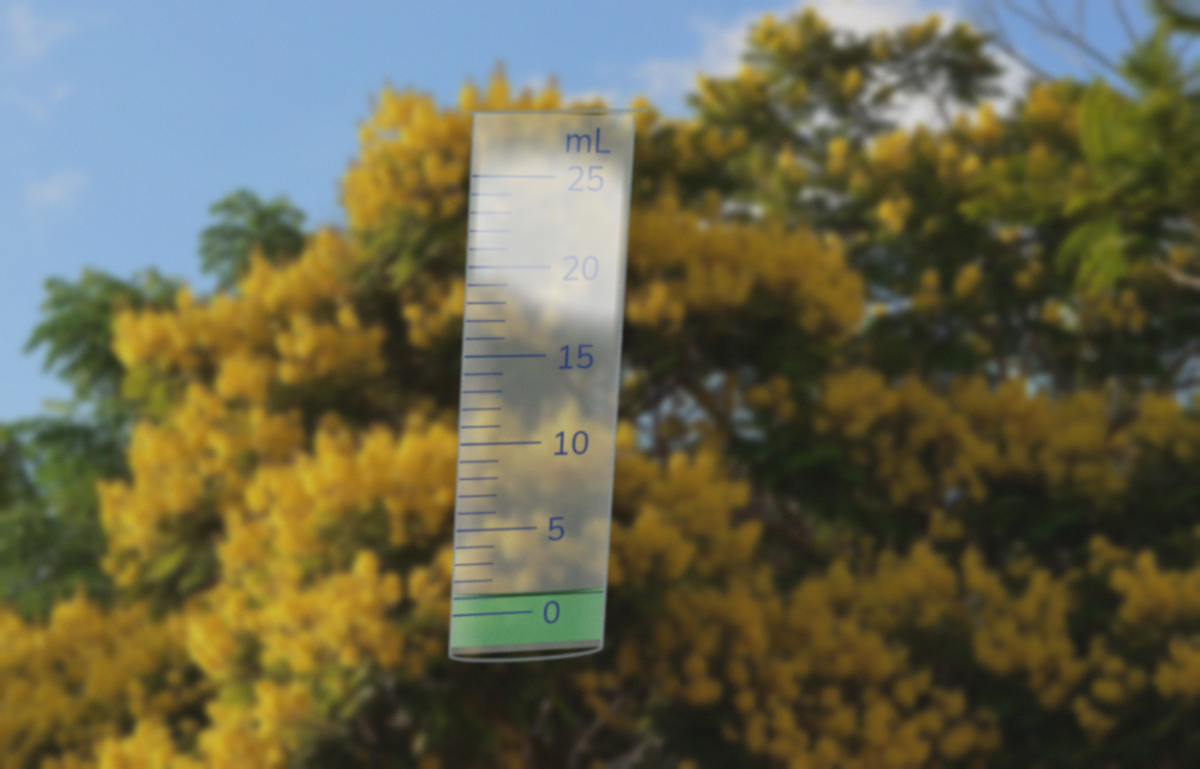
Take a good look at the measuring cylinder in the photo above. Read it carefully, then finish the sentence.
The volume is 1 mL
